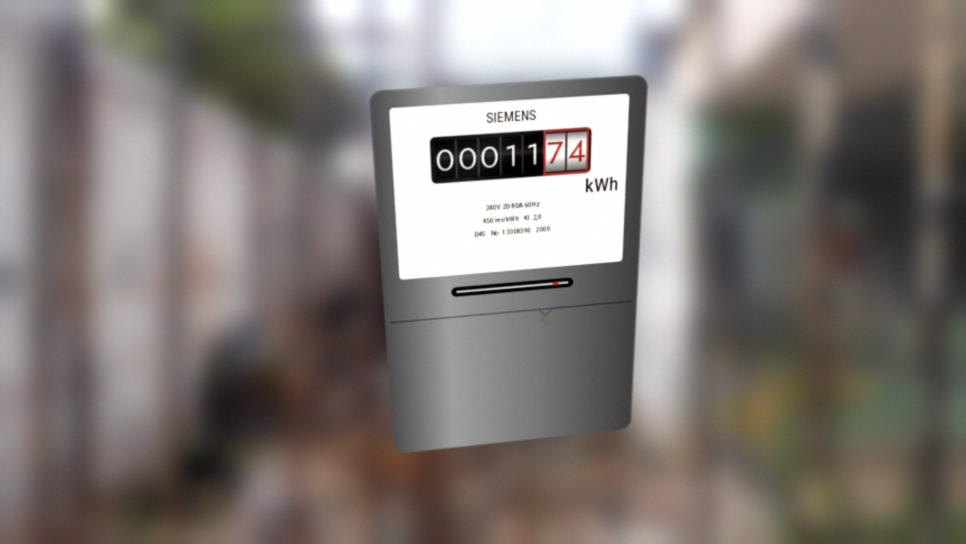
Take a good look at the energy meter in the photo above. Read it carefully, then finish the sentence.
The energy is 11.74 kWh
